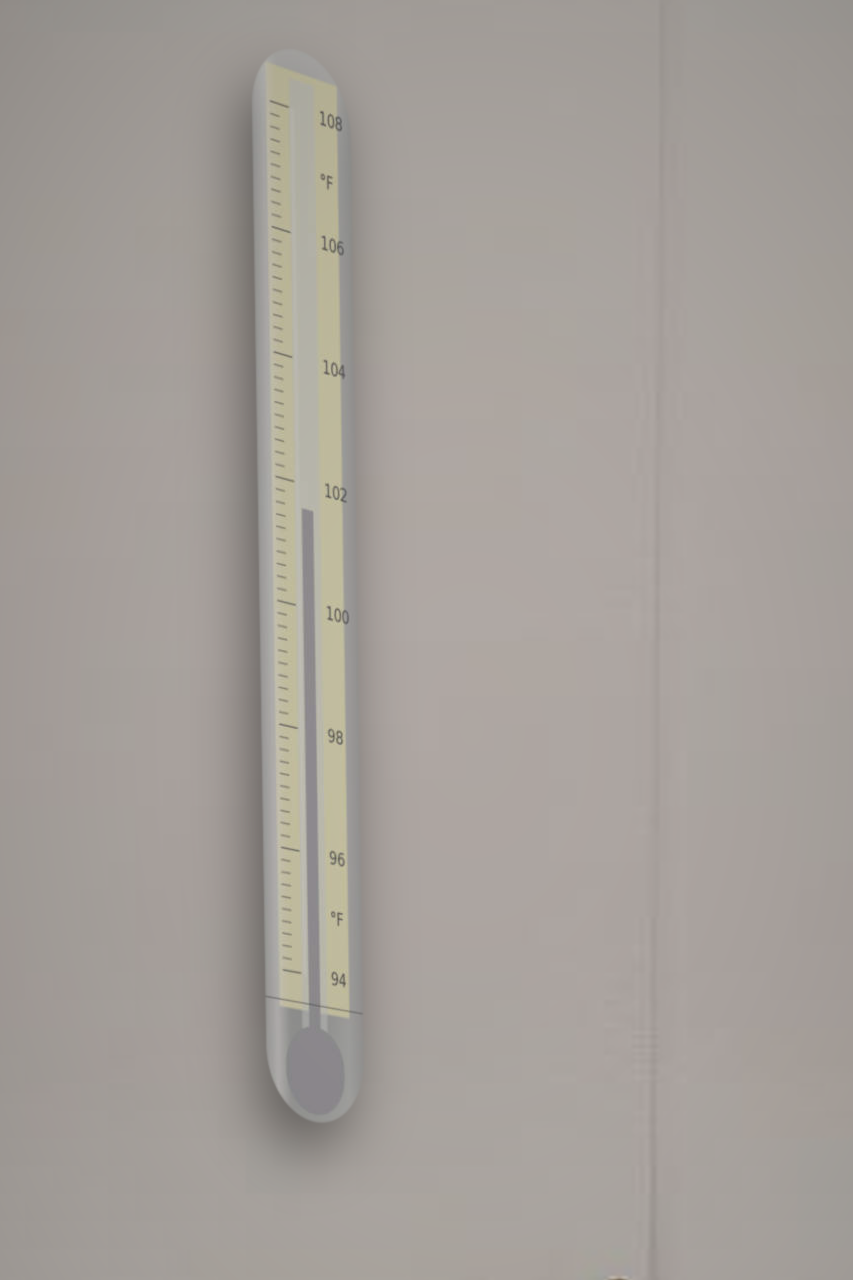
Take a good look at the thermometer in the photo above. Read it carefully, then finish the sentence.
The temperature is 101.6 °F
